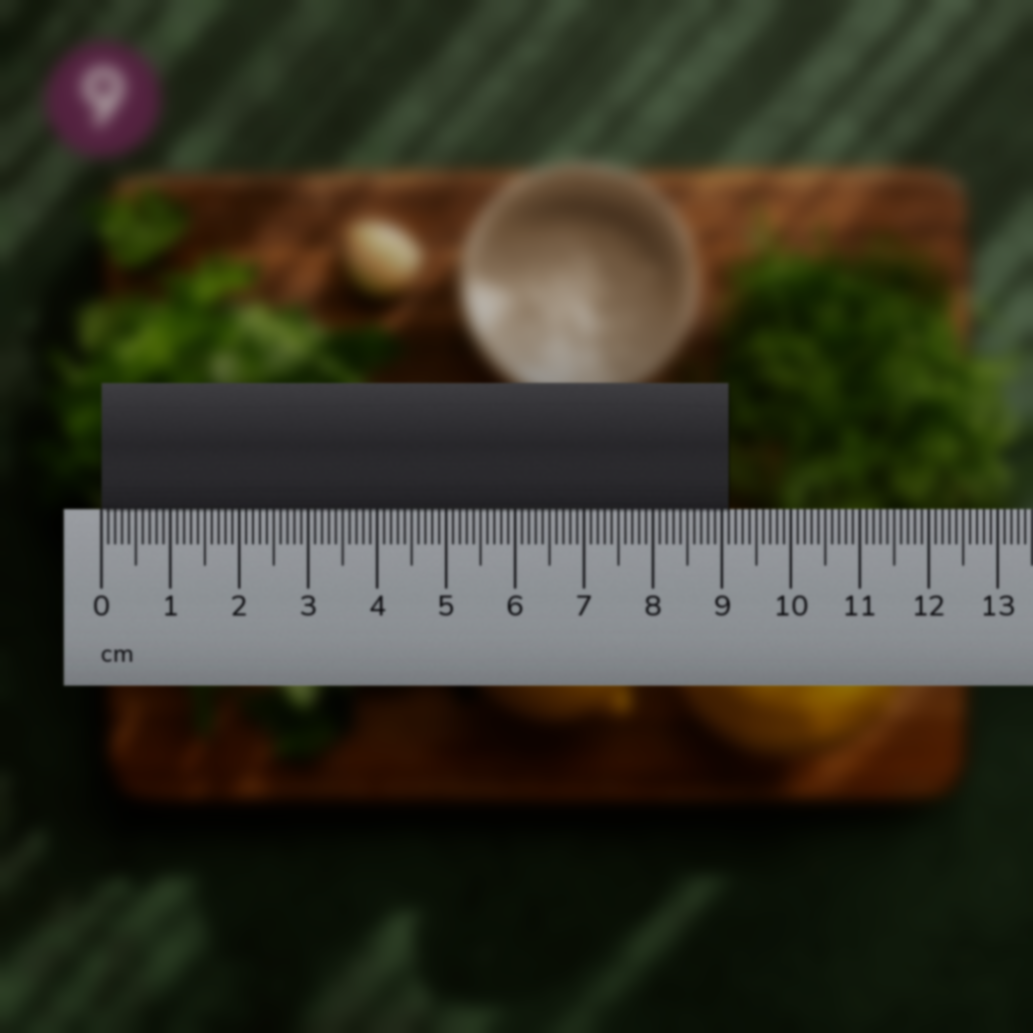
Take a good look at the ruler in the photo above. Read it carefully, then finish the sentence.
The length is 9.1 cm
